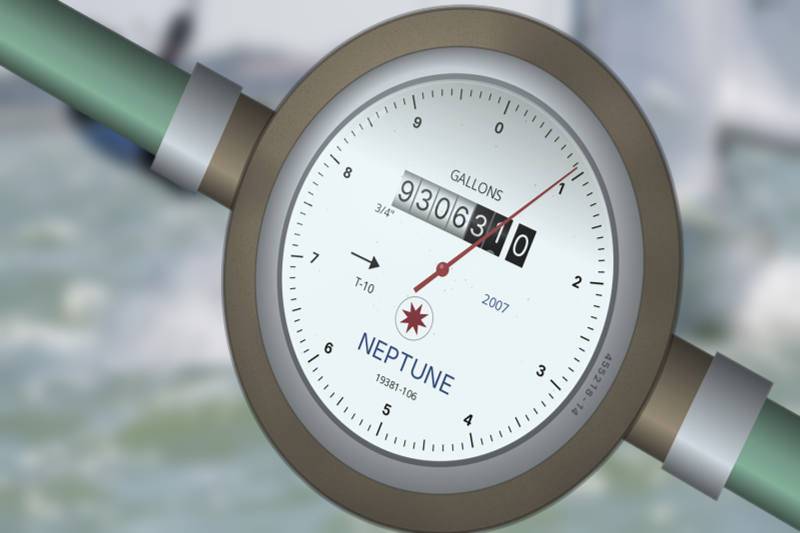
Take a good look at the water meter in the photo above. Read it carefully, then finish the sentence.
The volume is 9306310.9 gal
